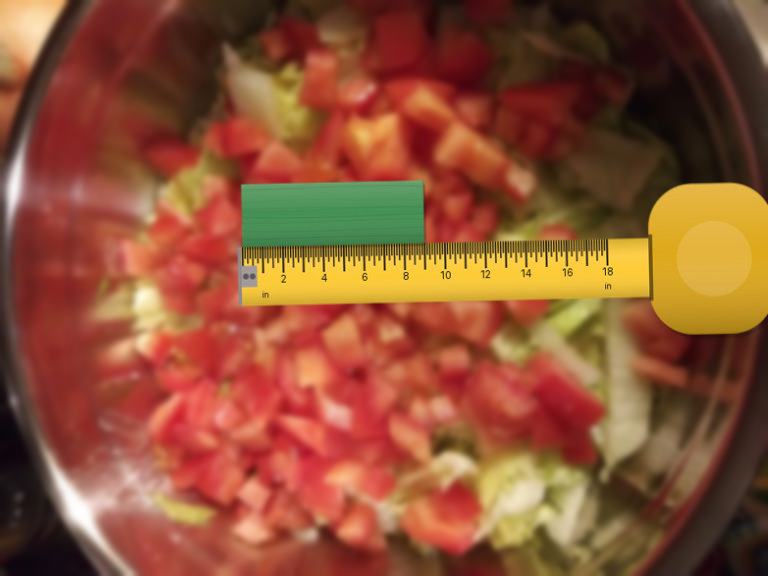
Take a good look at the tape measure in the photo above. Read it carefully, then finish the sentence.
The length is 9 in
